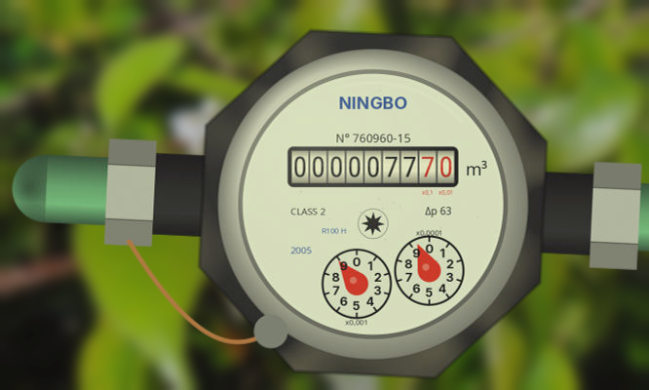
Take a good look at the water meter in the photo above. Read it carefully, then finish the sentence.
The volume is 77.7089 m³
